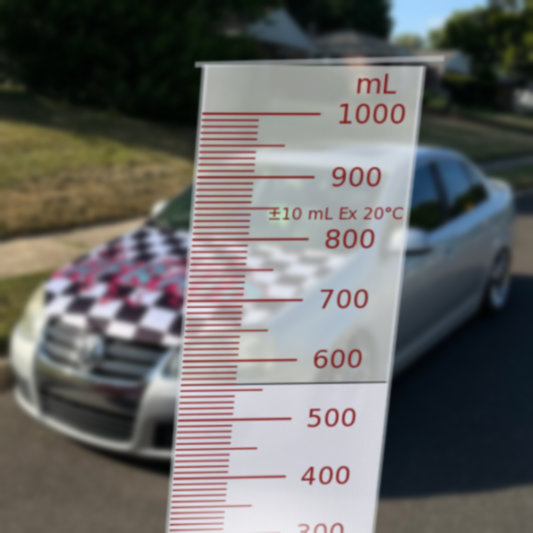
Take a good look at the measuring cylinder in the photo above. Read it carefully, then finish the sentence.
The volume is 560 mL
